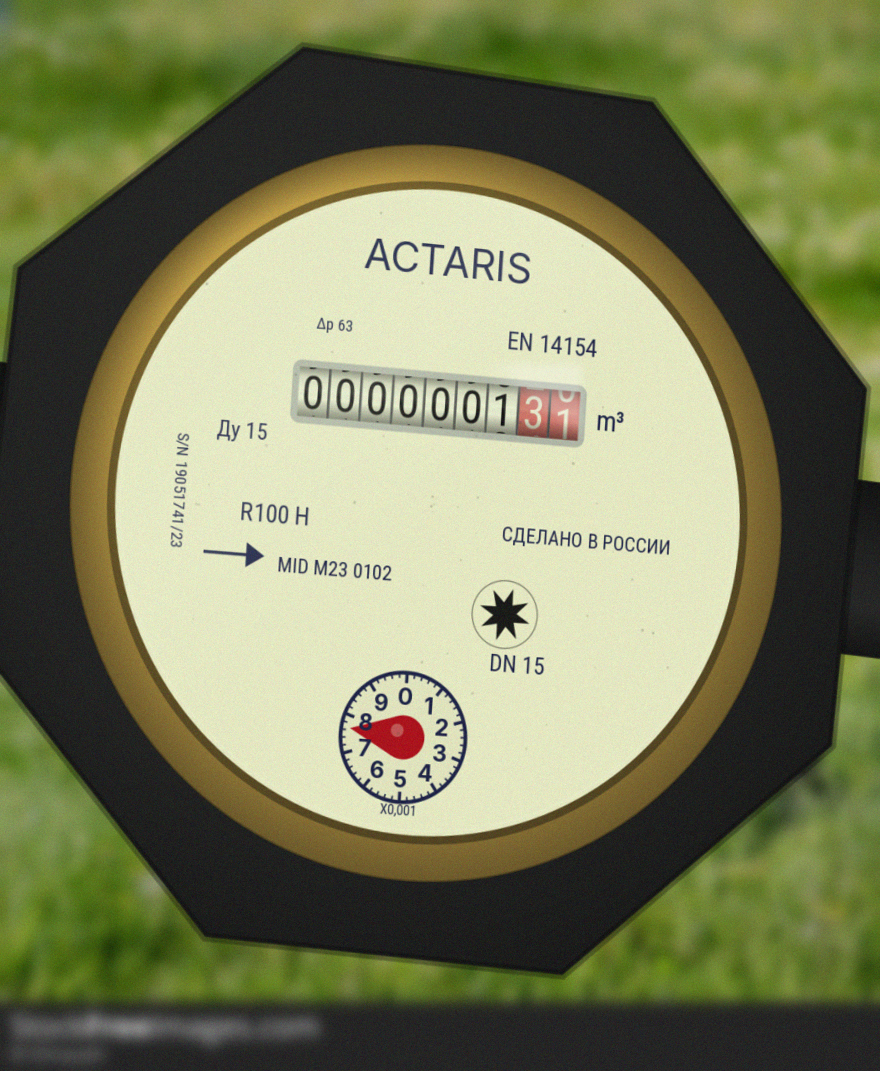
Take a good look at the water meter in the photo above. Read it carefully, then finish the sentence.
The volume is 1.307 m³
